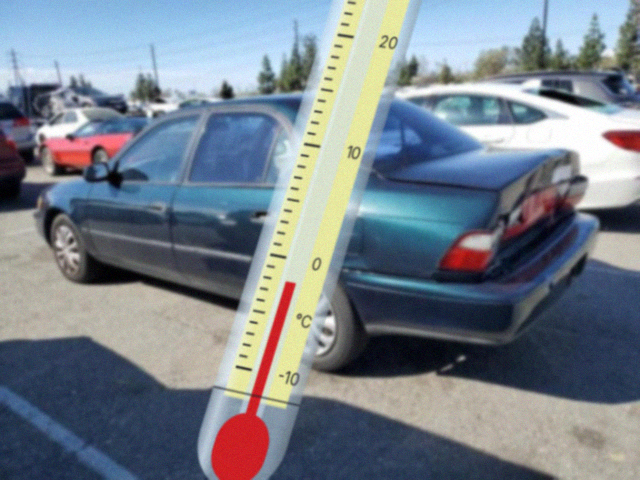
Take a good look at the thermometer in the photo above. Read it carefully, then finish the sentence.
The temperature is -2 °C
